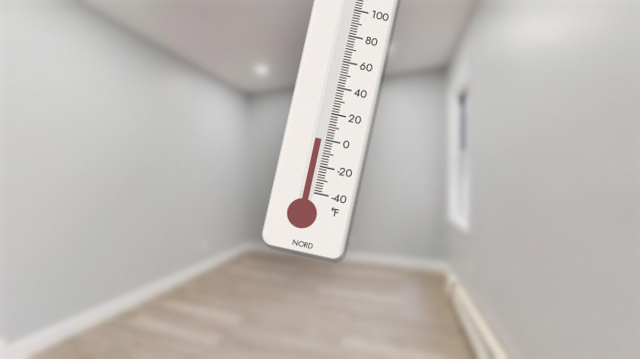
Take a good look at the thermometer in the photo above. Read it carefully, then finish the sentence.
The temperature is 0 °F
